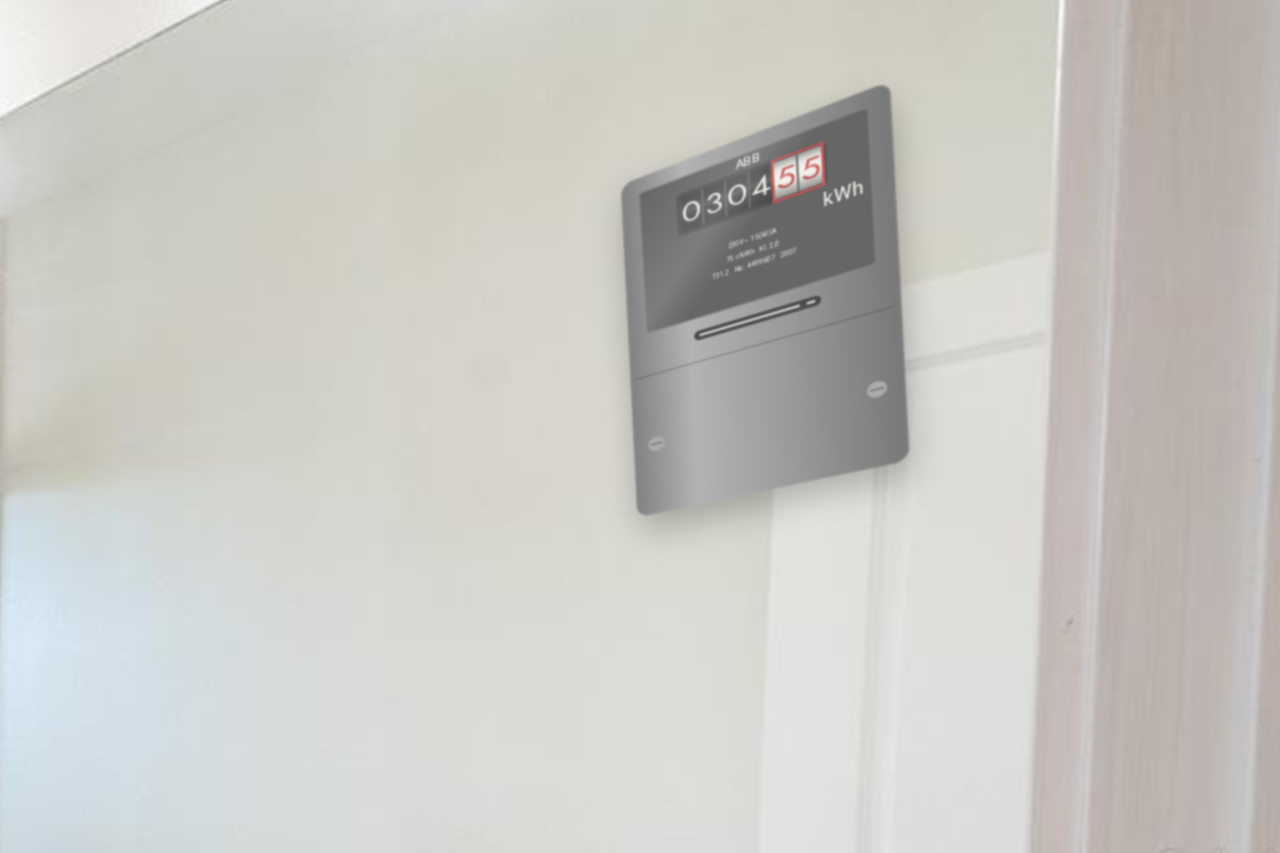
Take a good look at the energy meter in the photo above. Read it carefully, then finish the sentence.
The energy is 304.55 kWh
